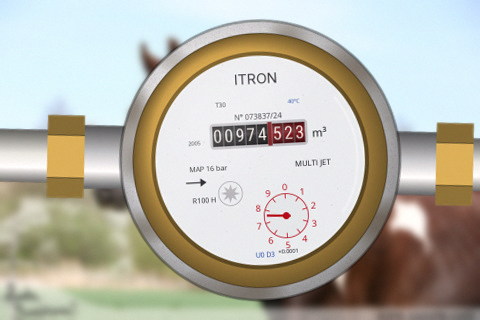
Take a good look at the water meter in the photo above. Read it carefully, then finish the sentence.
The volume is 974.5237 m³
